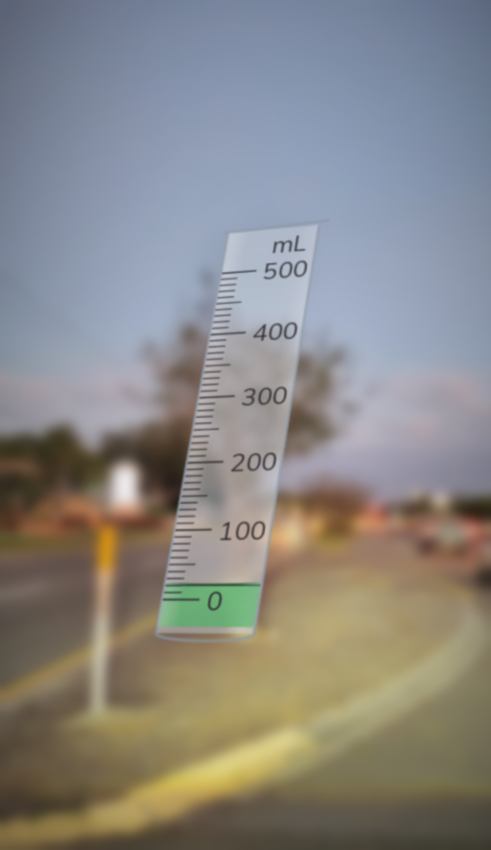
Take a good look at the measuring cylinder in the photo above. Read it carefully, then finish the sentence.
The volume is 20 mL
